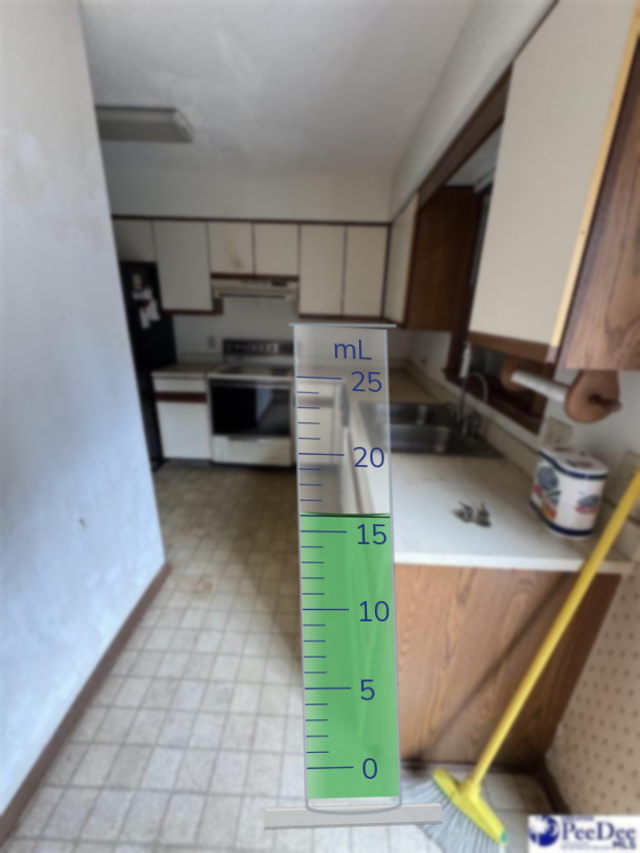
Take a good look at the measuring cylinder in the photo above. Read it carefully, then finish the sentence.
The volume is 16 mL
